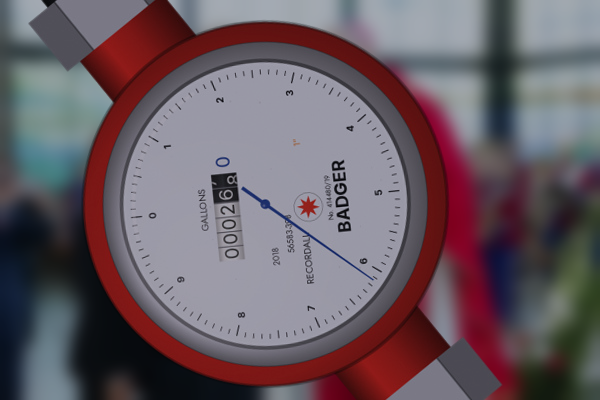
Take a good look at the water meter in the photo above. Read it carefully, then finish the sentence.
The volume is 2676.1 gal
